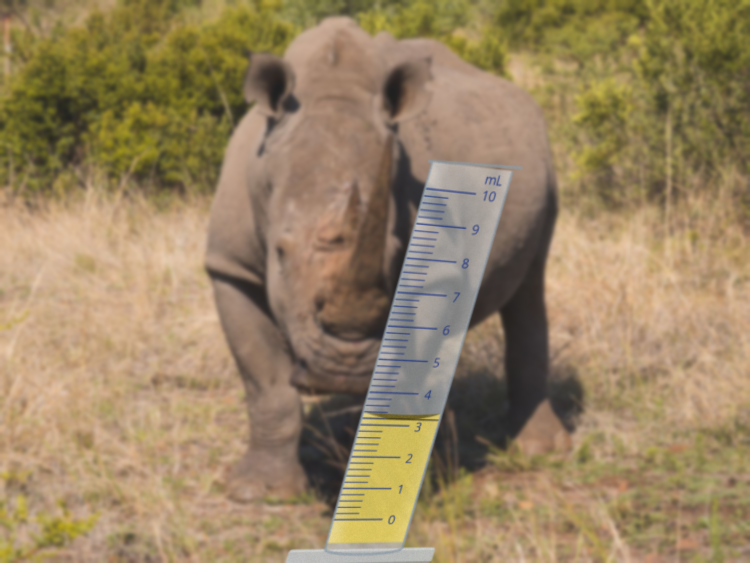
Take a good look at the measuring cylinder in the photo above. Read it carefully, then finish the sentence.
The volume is 3.2 mL
